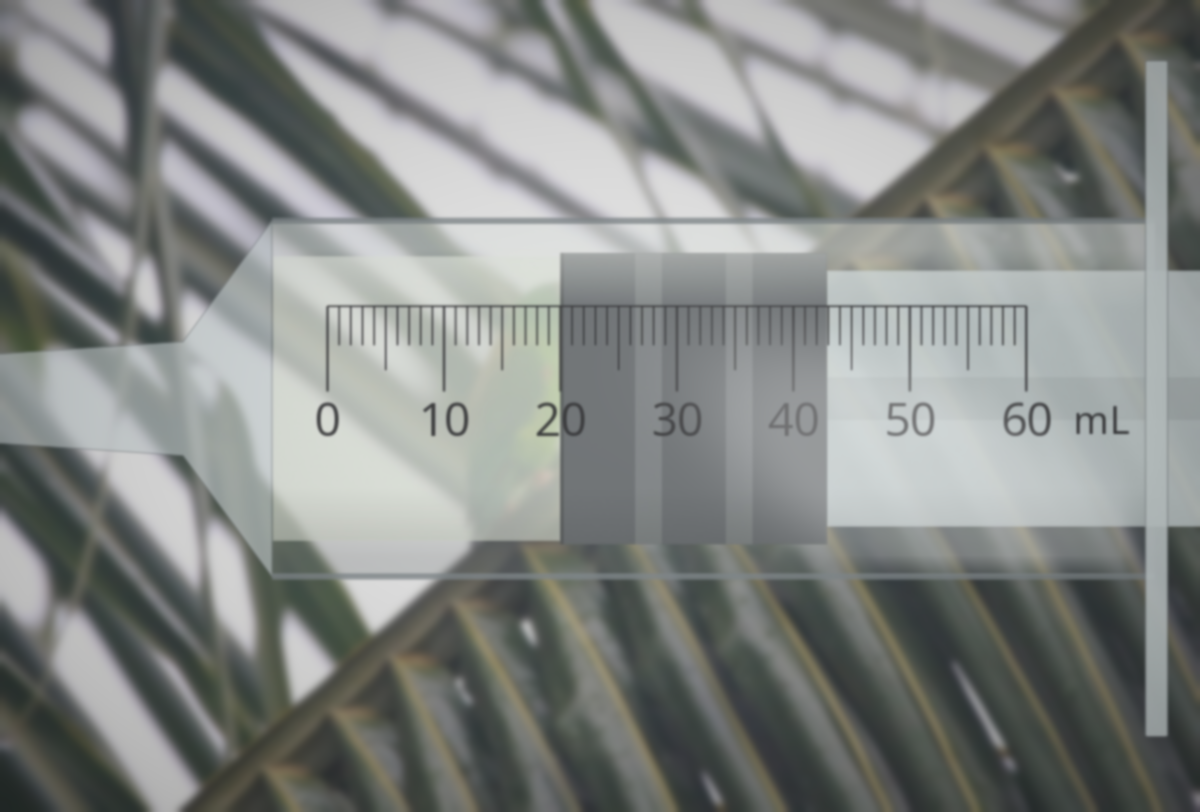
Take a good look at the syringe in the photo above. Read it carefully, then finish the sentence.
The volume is 20 mL
